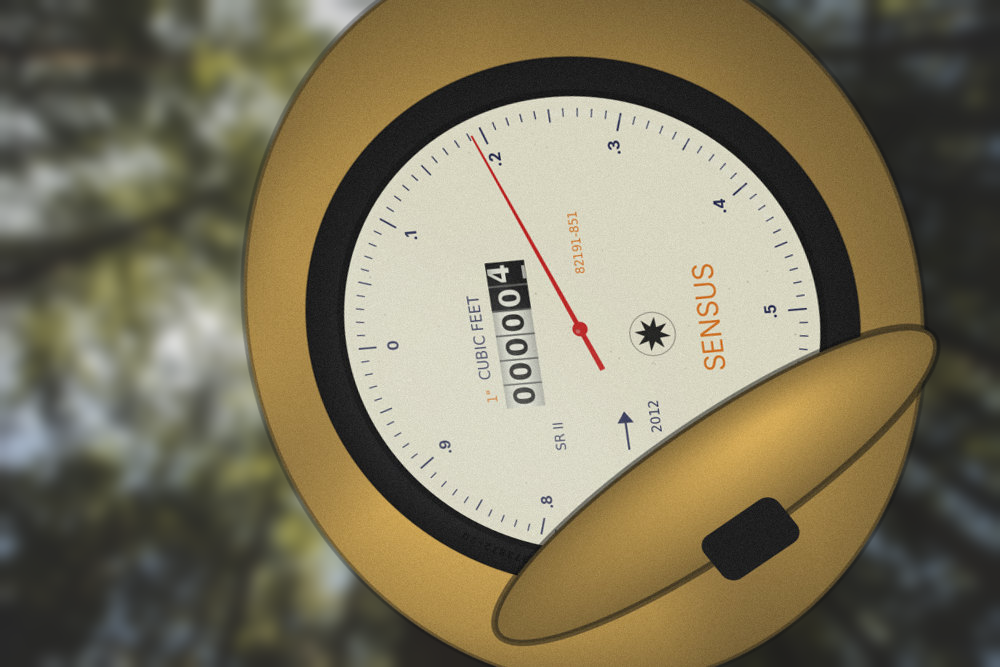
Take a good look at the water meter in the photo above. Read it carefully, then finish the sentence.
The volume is 4.19 ft³
